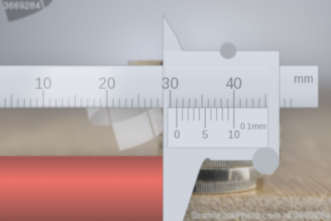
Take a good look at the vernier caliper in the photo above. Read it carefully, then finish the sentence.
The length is 31.0 mm
